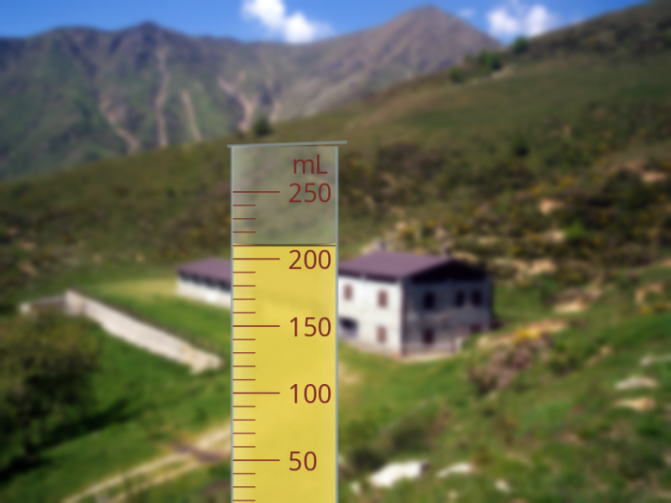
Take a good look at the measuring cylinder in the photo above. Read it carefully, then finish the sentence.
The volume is 210 mL
